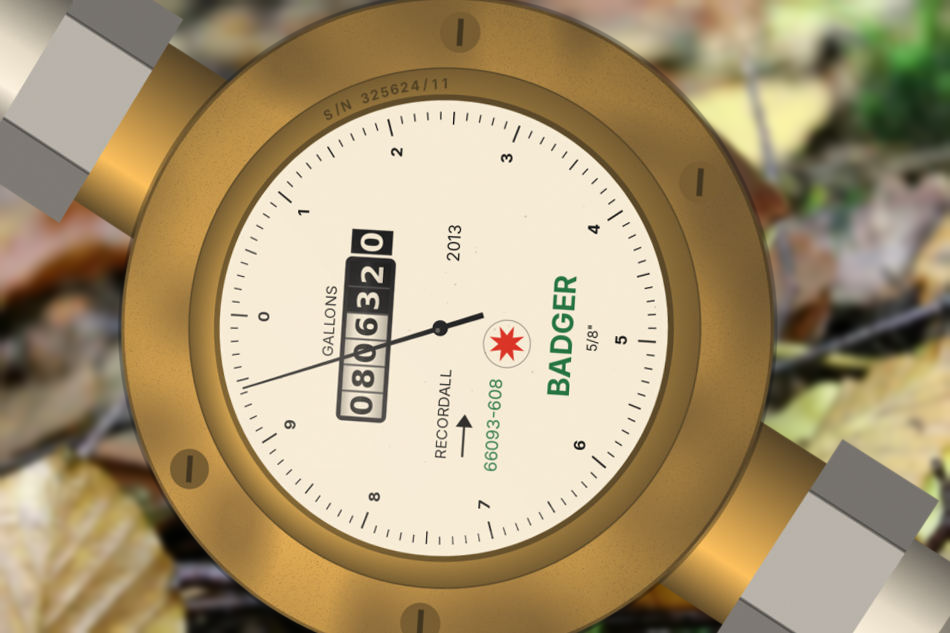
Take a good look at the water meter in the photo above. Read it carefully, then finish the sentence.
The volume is 806319.4 gal
